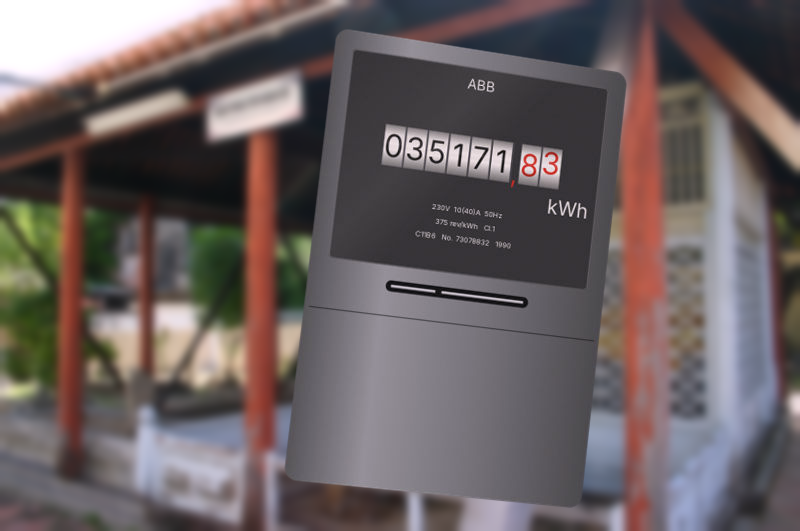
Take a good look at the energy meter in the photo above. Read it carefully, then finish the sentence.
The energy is 35171.83 kWh
